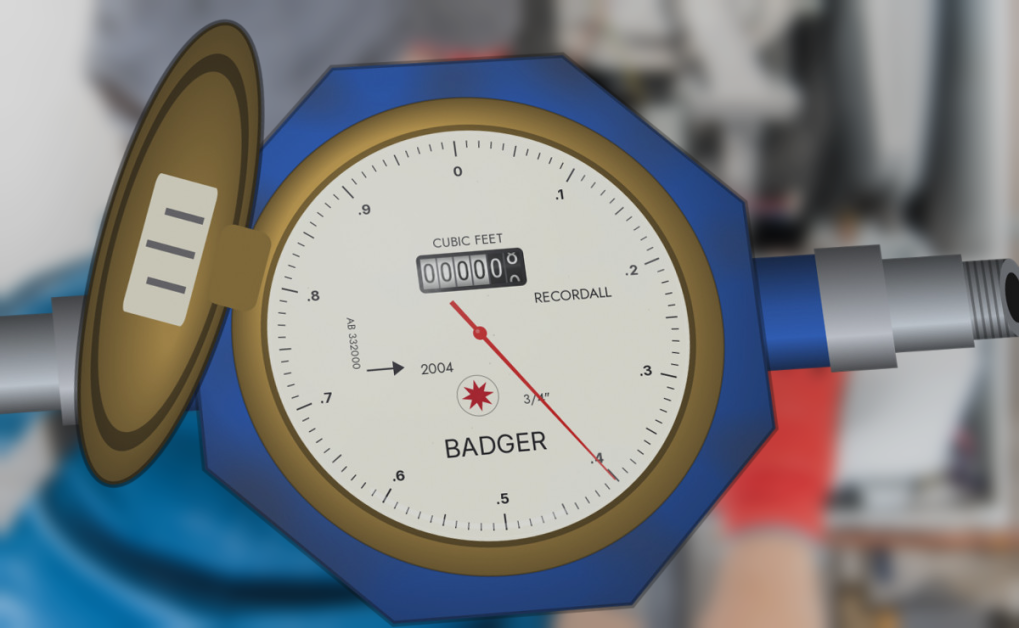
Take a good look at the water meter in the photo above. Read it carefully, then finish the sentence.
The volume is 8.40 ft³
